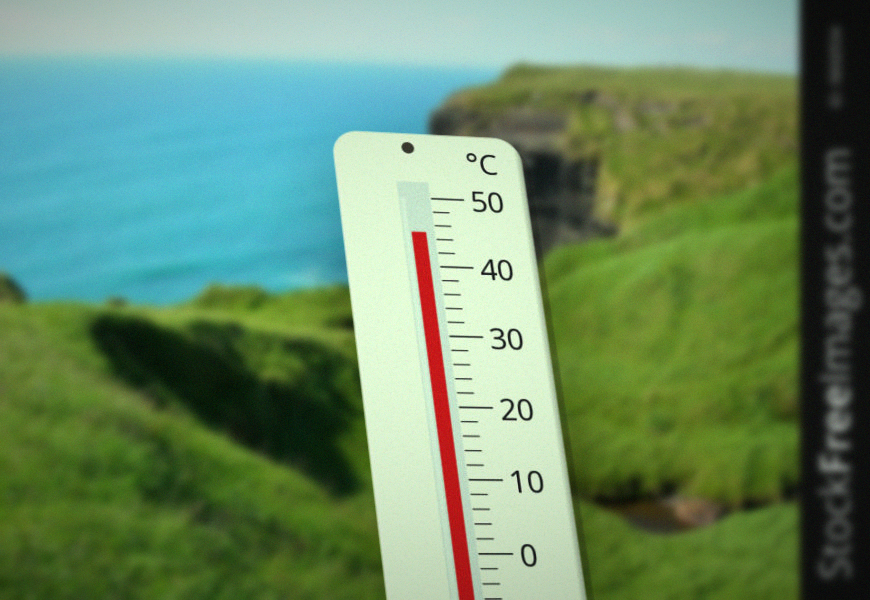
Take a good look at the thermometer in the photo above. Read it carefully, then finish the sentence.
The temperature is 45 °C
